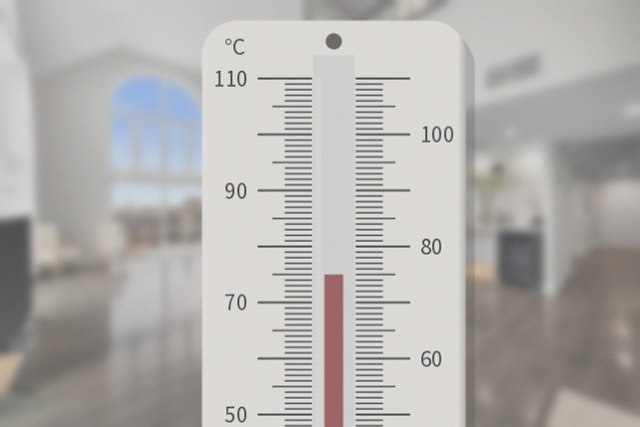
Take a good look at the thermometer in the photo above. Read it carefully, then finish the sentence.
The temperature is 75 °C
